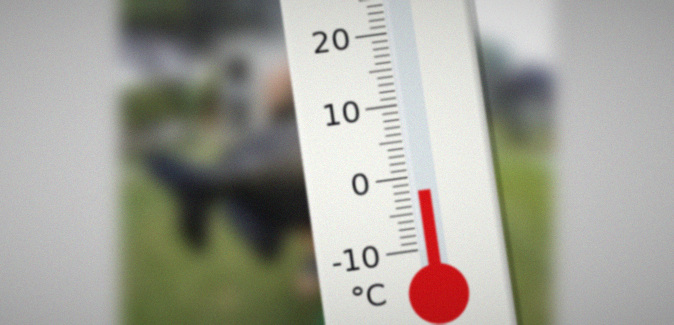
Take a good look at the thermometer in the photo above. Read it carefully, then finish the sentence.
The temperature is -2 °C
